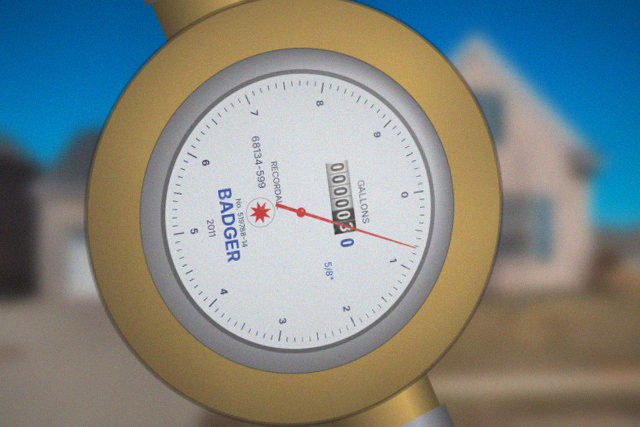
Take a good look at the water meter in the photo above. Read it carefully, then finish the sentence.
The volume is 30.7 gal
